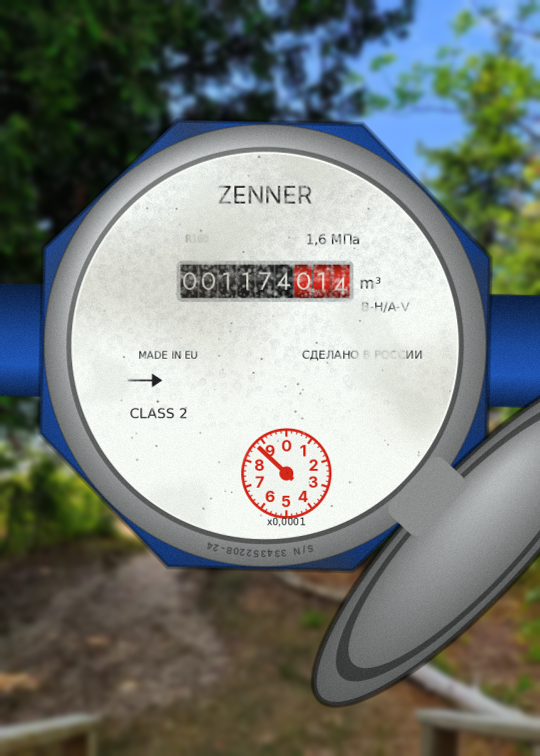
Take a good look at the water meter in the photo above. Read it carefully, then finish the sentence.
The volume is 1174.0138 m³
